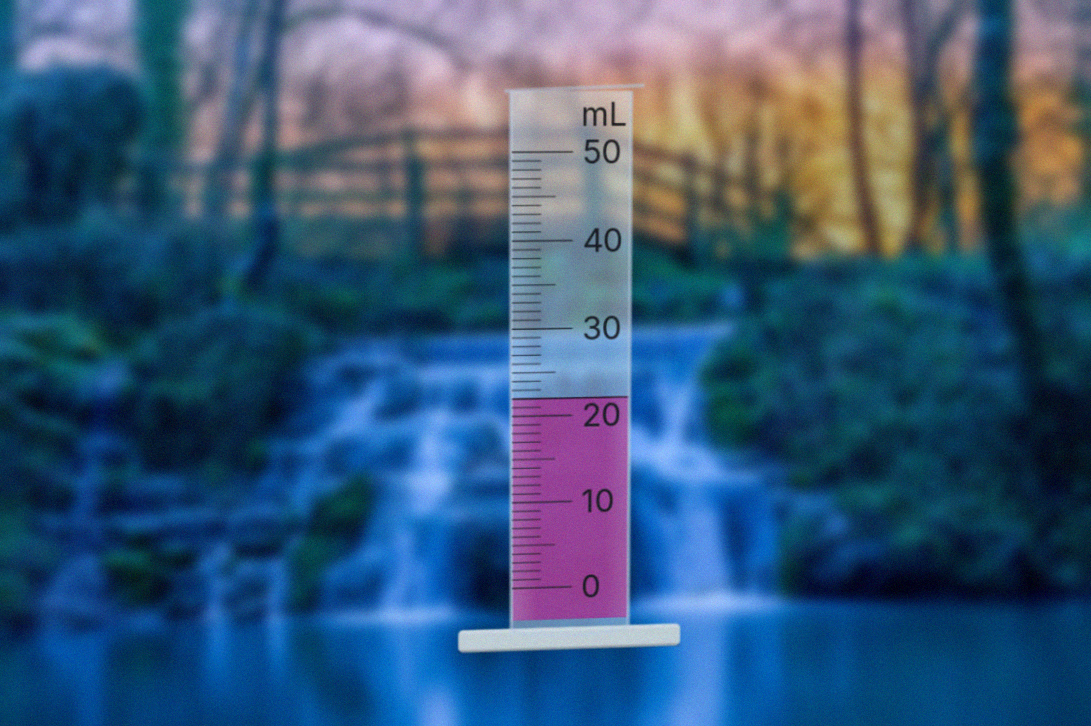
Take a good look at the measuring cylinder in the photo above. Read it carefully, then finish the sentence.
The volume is 22 mL
